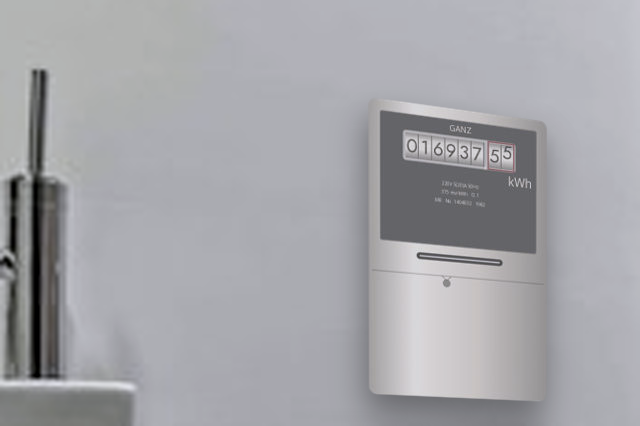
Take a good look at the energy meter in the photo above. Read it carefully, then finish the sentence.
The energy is 16937.55 kWh
